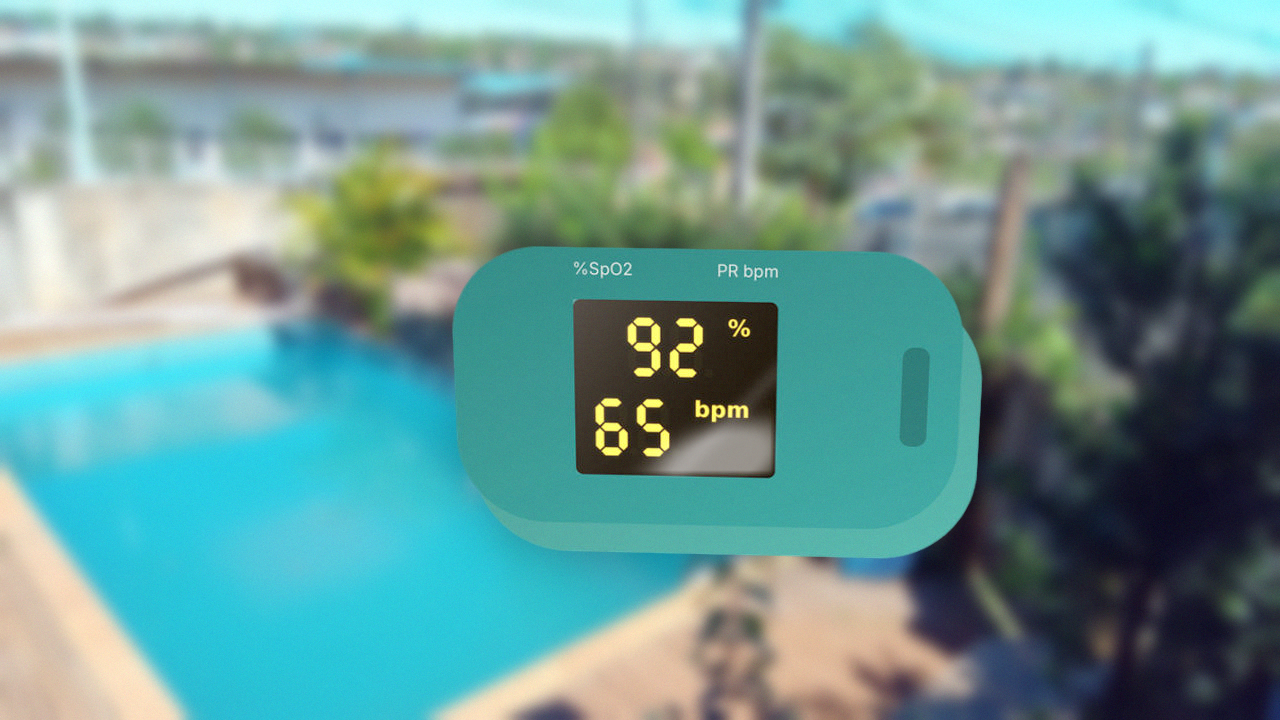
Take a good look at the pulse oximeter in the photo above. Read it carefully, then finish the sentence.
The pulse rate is 65 bpm
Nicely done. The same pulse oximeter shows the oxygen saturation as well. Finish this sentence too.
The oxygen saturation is 92 %
